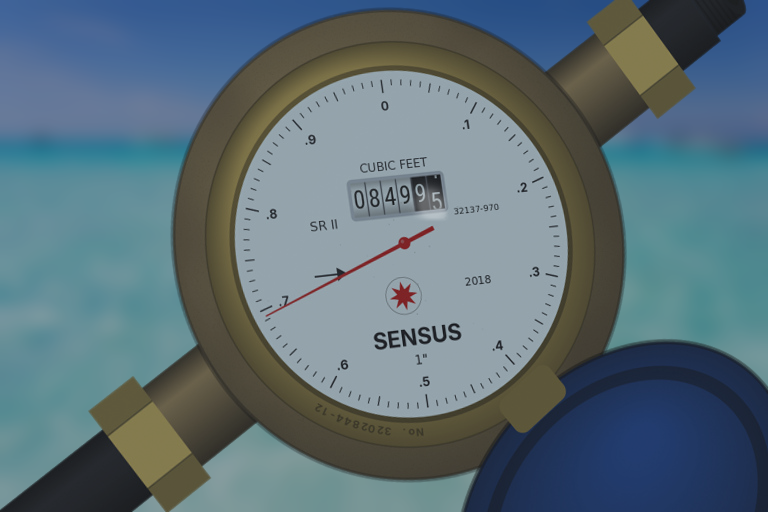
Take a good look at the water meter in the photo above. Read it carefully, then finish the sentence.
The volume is 84994.69 ft³
